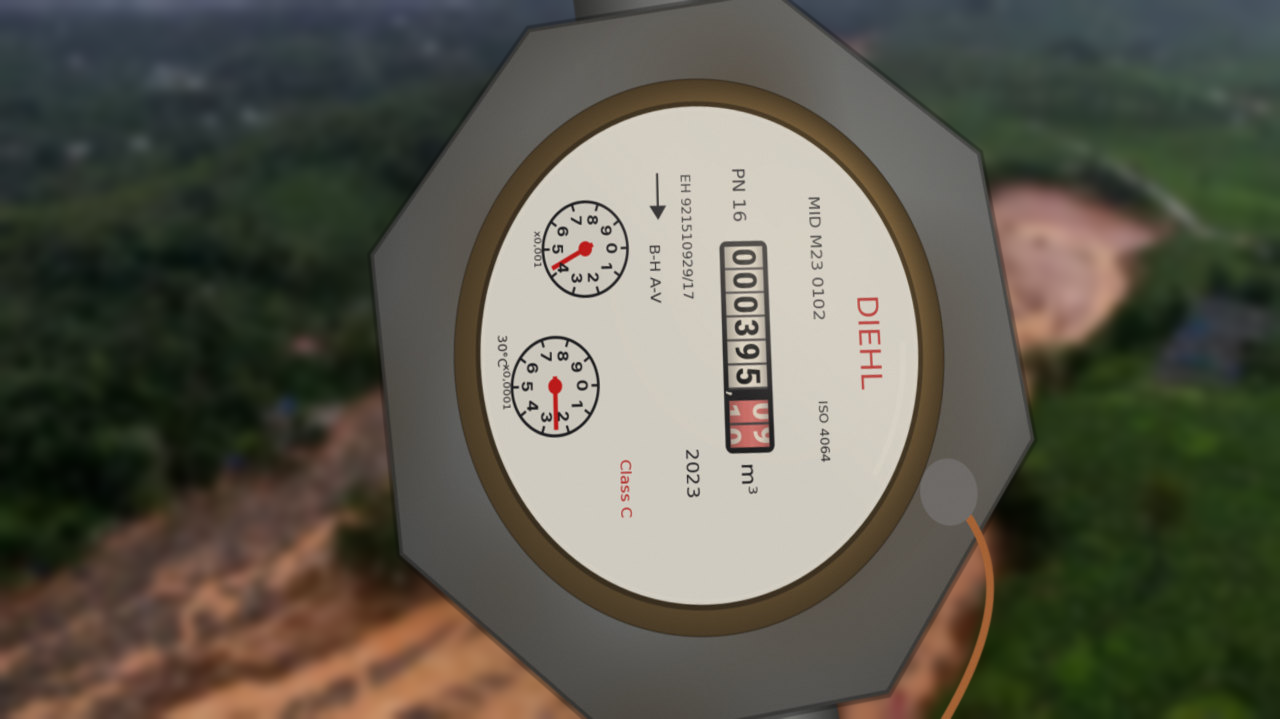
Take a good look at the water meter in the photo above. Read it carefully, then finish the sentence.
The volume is 395.0942 m³
